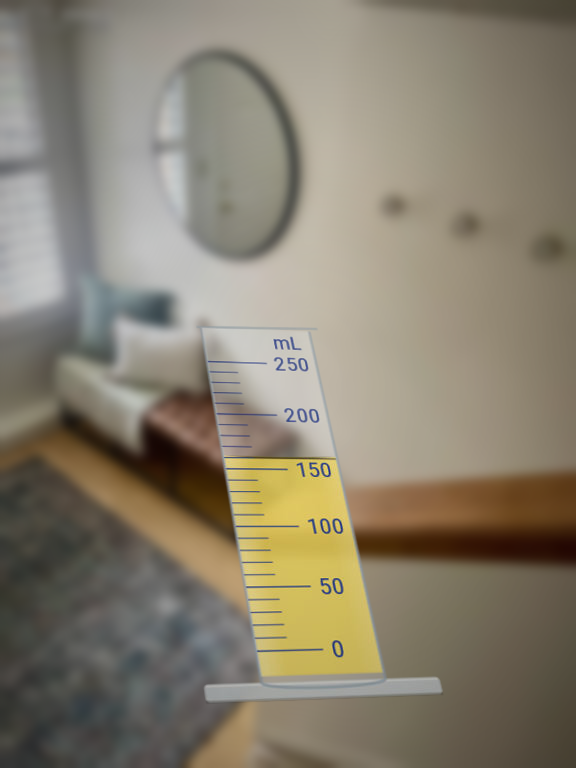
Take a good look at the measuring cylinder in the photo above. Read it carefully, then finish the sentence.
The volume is 160 mL
